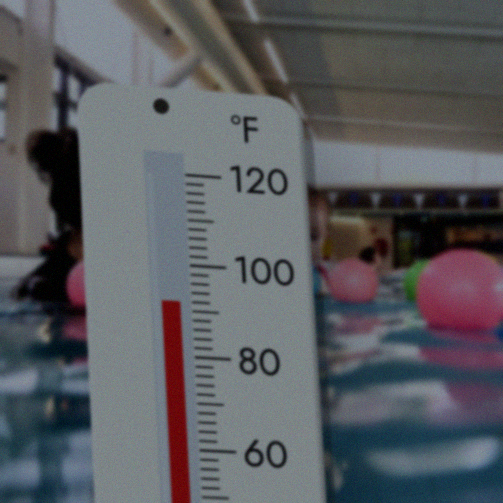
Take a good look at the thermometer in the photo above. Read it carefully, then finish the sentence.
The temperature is 92 °F
